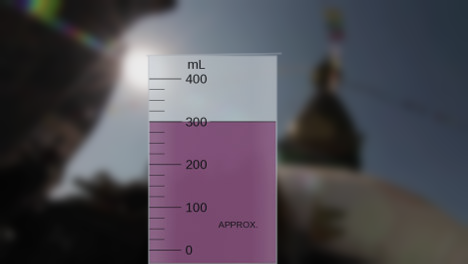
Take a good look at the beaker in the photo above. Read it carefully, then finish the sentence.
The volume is 300 mL
